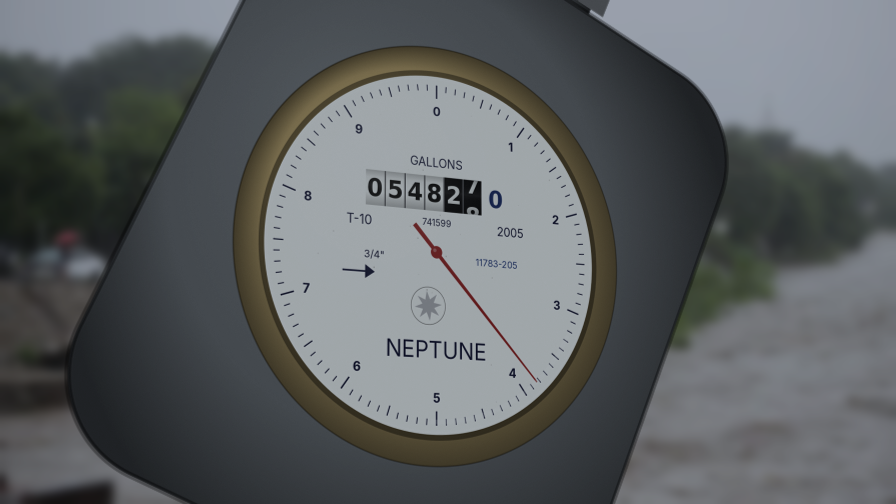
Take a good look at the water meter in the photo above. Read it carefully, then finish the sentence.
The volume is 548273.8 gal
